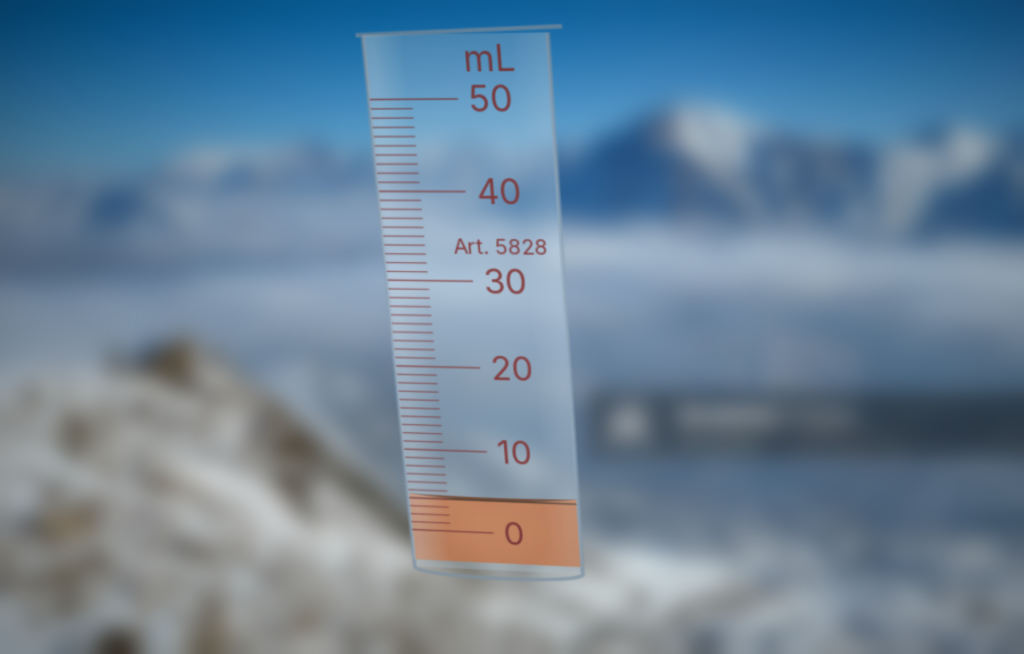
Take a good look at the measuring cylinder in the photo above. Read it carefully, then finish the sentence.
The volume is 4 mL
